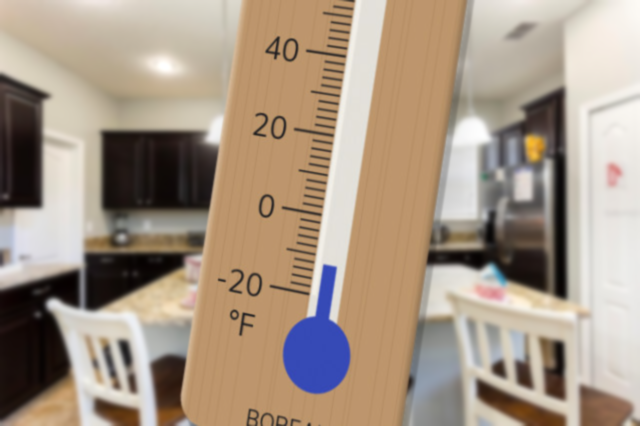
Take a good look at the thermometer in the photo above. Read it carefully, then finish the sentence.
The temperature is -12 °F
